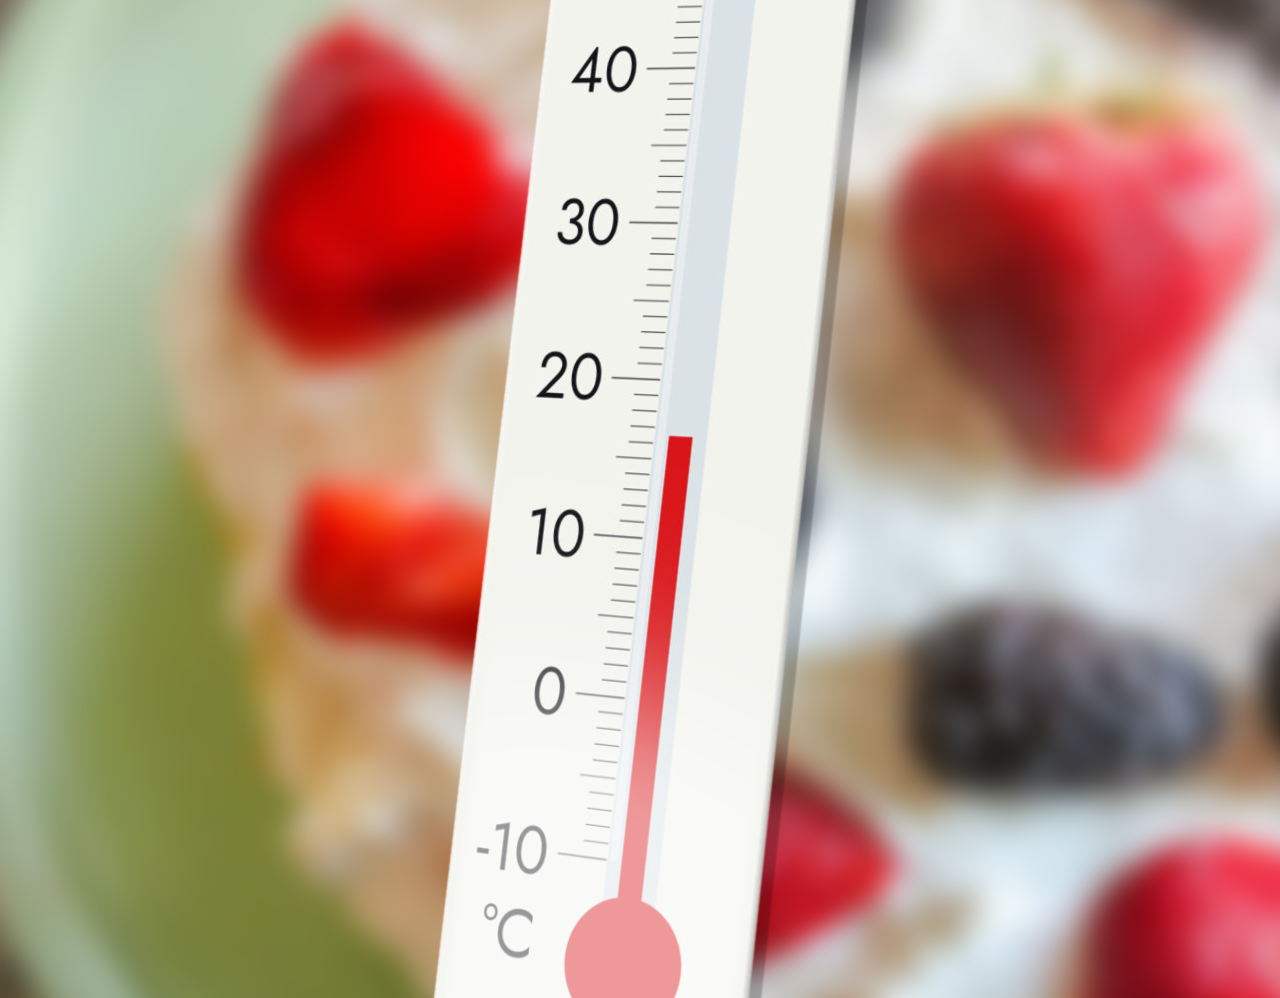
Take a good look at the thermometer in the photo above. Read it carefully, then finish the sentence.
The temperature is 16.5 °C
